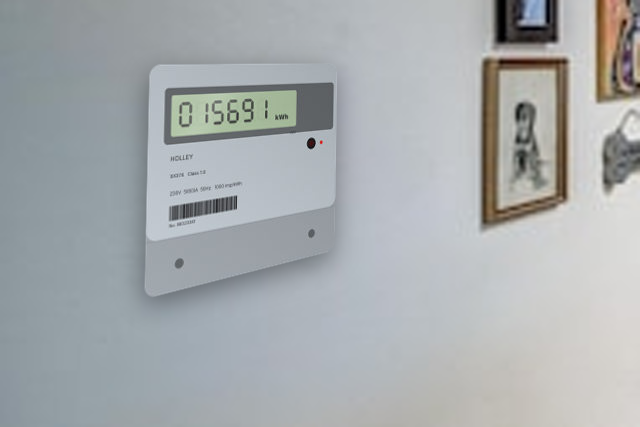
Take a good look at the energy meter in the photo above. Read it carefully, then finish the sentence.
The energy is 15691 kWh
